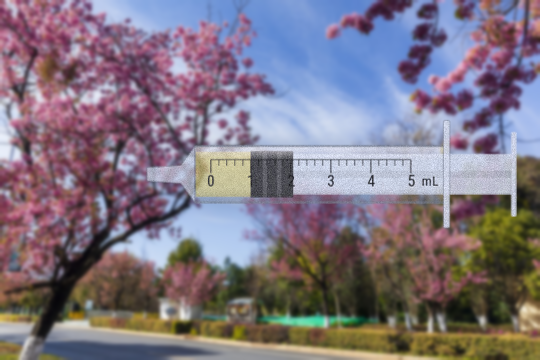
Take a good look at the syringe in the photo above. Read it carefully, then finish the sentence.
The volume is 1 mL
